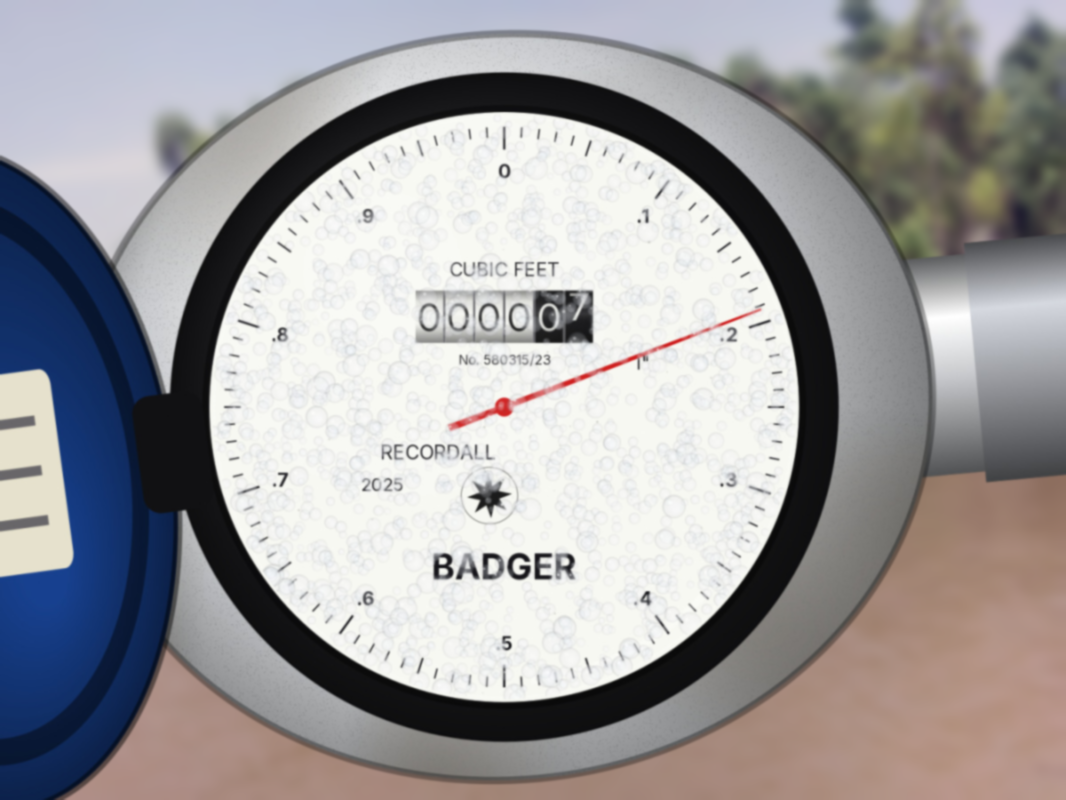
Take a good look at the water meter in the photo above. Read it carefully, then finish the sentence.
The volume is 7.19 ft³
